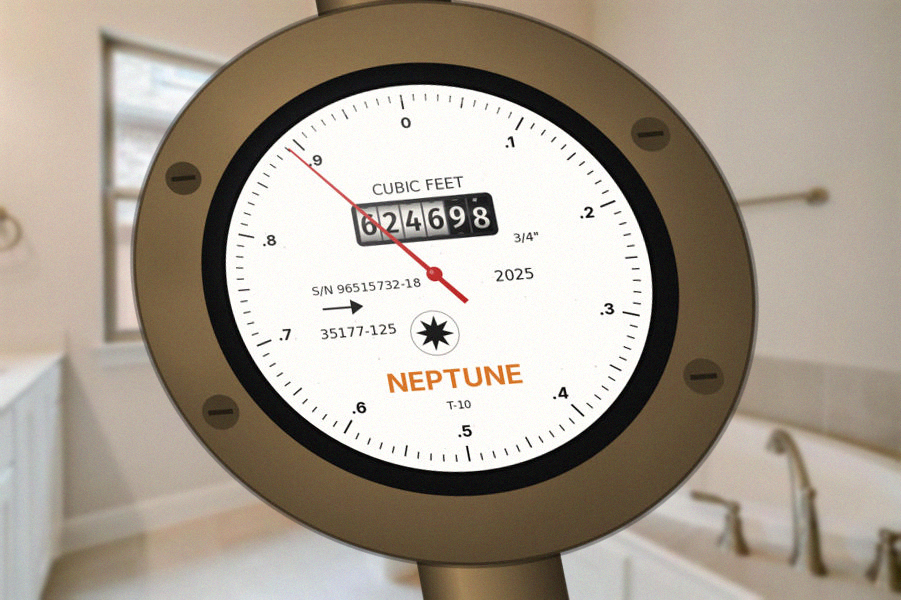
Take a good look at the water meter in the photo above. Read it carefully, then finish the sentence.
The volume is 624697.89 ft³
